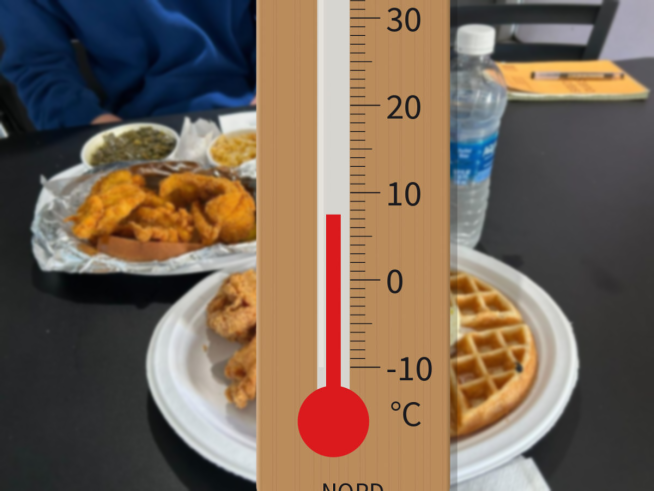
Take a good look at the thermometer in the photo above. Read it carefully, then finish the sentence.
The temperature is 7.5 °C
